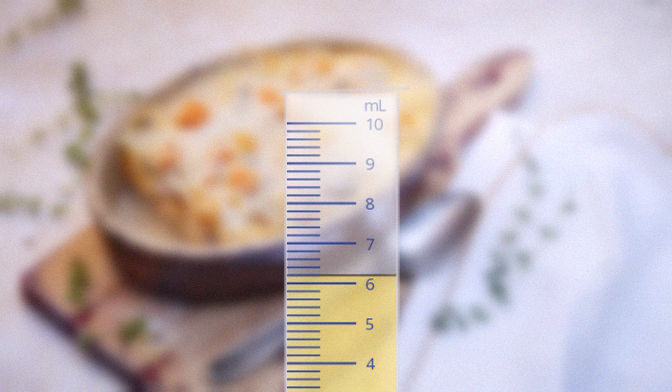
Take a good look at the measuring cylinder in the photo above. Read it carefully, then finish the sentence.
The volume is 6.2 mL
